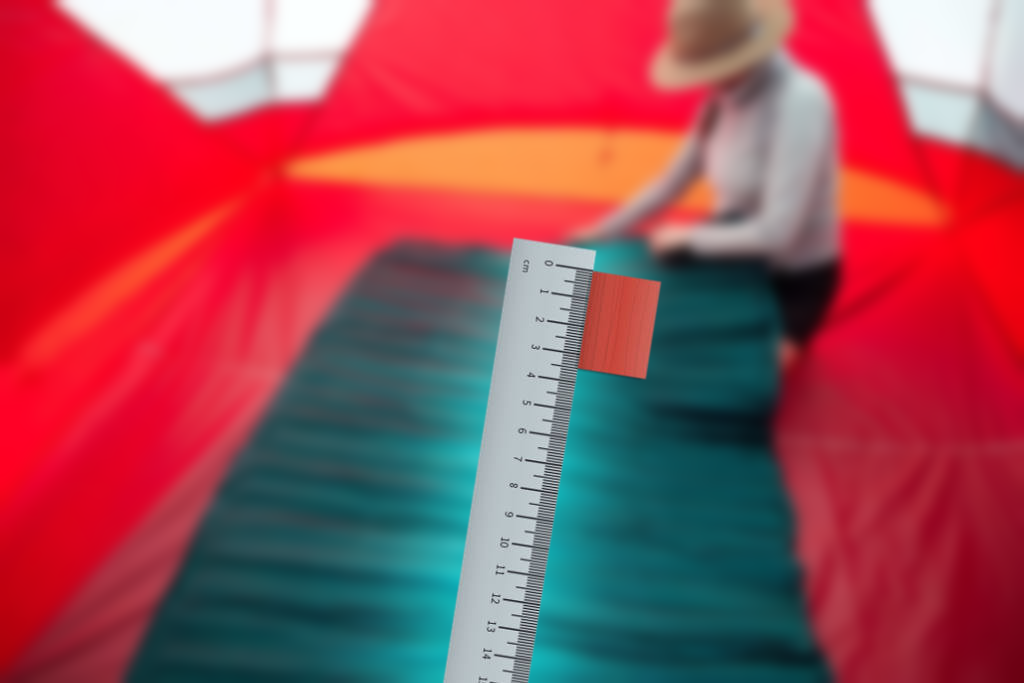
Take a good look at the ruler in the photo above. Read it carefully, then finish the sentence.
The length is 3.5 cm
